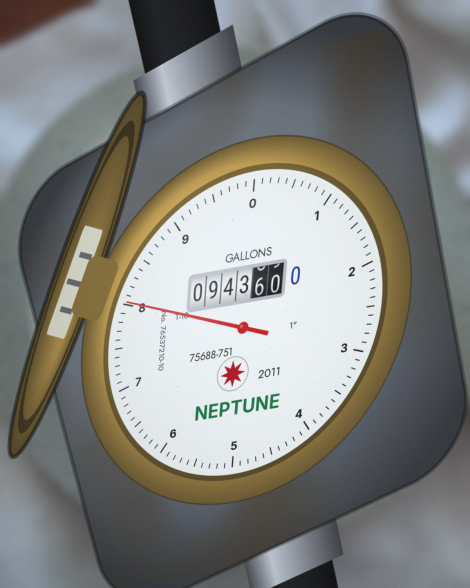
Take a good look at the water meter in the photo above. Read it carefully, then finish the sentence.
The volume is 943598.0 gal
